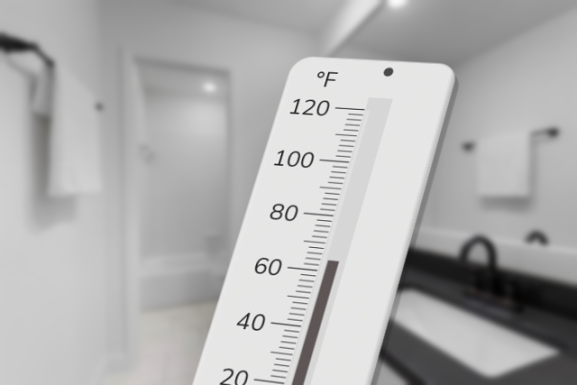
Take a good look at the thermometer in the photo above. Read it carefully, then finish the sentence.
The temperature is 64 °F
